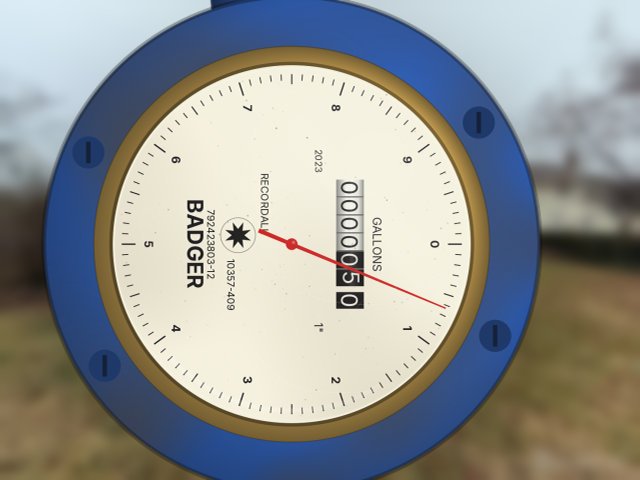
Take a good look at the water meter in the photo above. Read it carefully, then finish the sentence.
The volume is 50.6 gal
